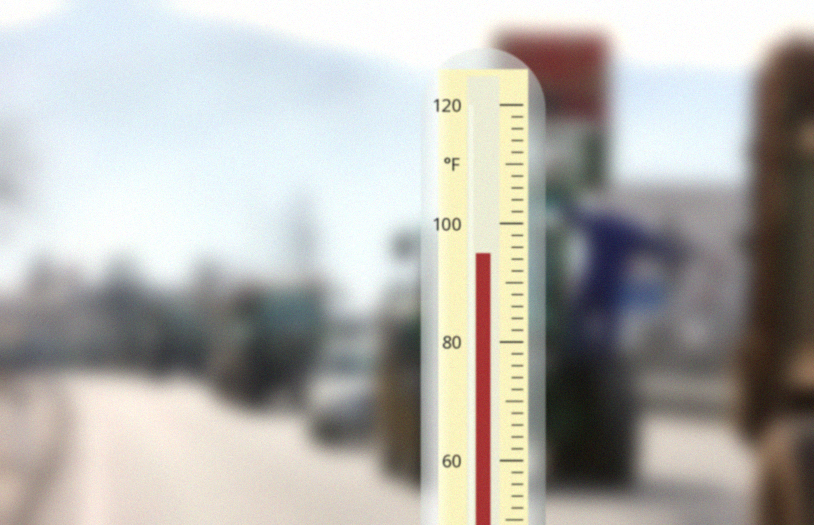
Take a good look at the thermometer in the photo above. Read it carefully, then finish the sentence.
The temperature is 95 °F
